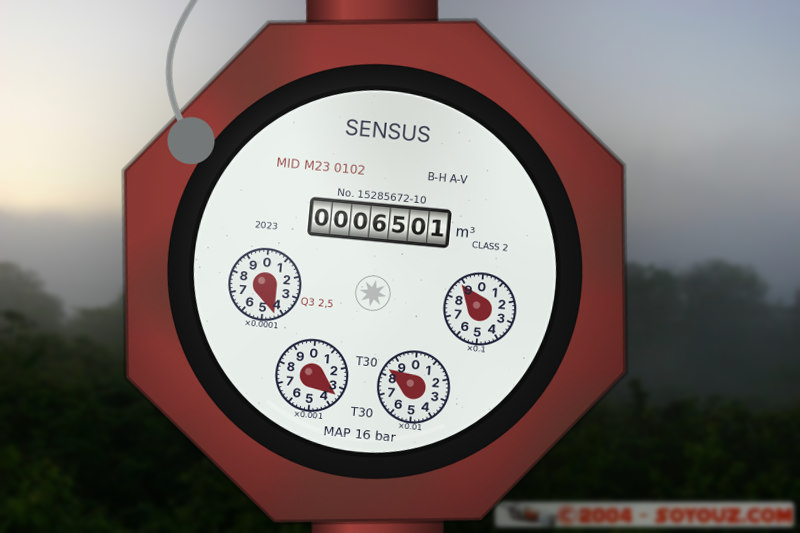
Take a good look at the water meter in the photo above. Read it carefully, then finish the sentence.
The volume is 6501.8834 m³
